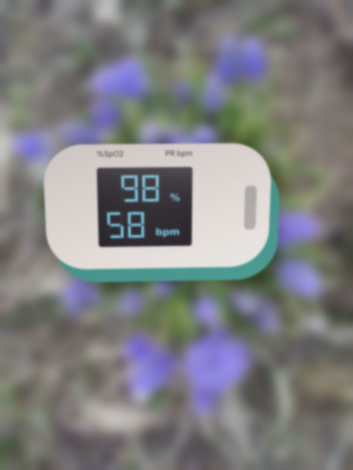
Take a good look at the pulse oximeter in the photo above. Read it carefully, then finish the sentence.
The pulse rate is 58 bpm
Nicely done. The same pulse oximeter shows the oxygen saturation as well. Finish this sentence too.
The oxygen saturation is 98 %
